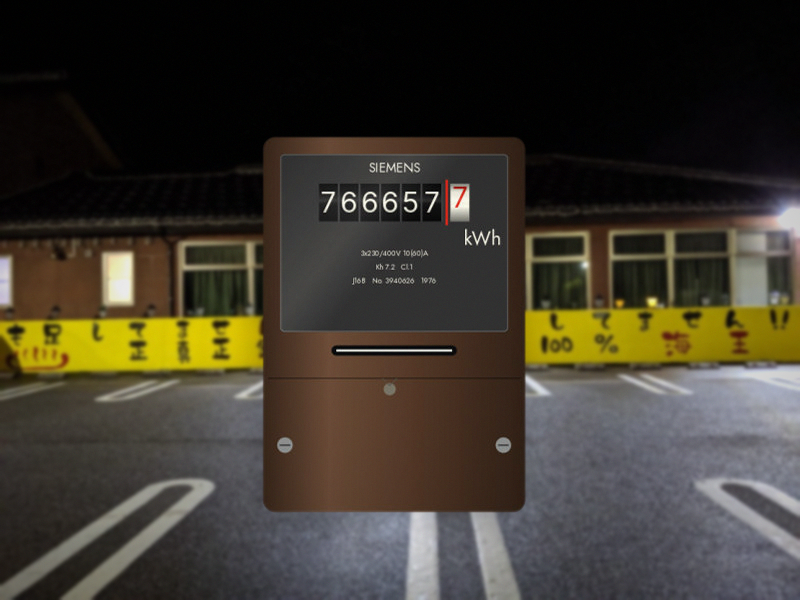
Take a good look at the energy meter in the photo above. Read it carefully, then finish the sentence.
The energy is 766657.7 kWh
